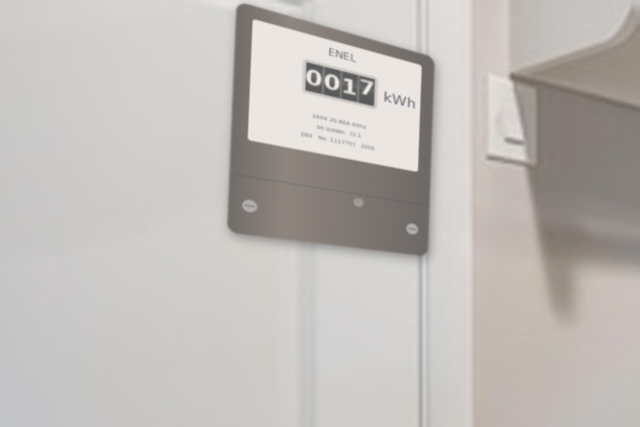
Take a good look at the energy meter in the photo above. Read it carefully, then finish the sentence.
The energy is 17 kWh
